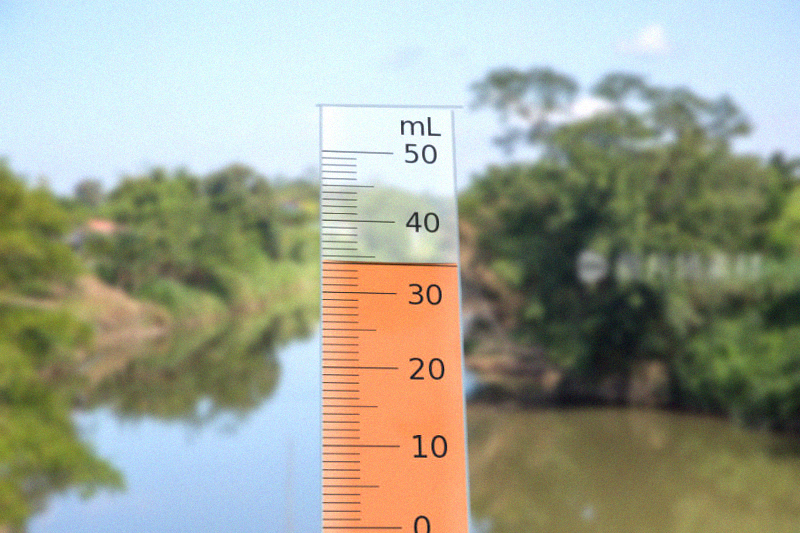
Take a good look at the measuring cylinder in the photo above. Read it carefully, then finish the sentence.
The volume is 34 mL
